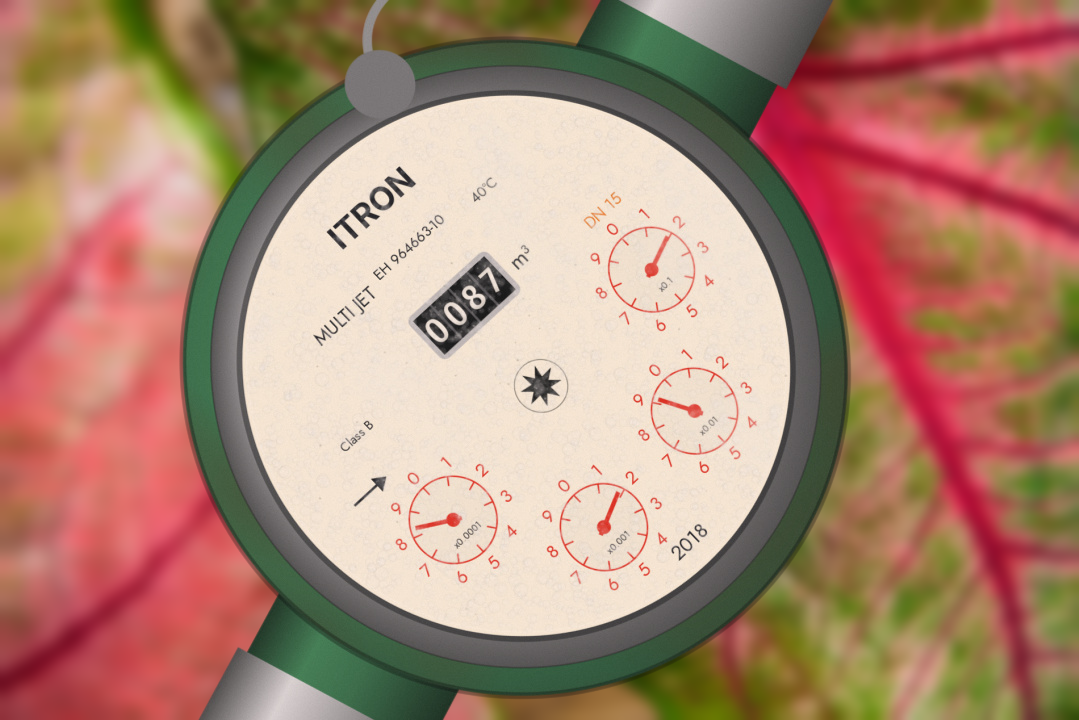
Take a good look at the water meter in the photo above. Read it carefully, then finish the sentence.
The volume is 87.1918 m³
